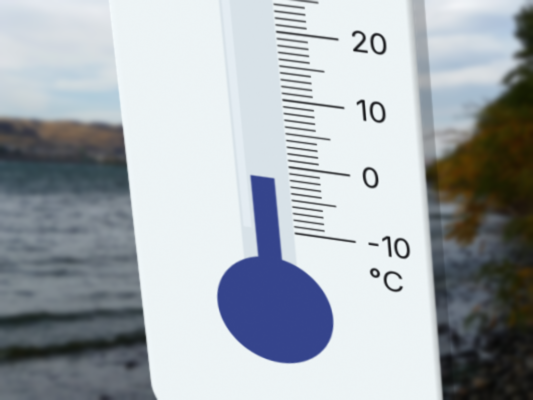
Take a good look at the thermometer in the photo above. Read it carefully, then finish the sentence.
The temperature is -2 °C
